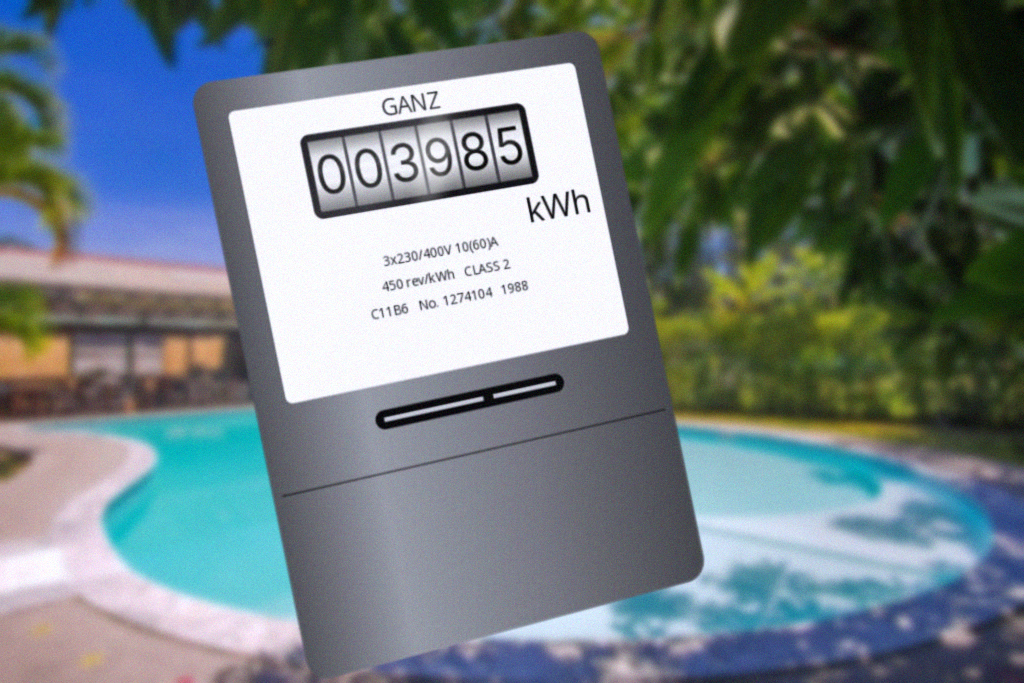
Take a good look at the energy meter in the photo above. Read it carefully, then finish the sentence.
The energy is 3985 kWh
